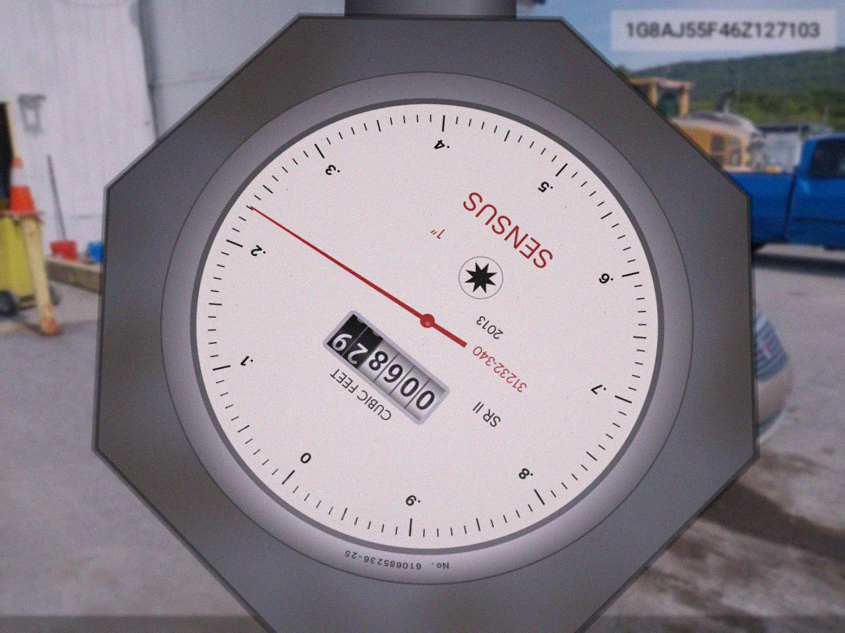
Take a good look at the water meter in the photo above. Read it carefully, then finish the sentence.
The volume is 6829.23 ft³
